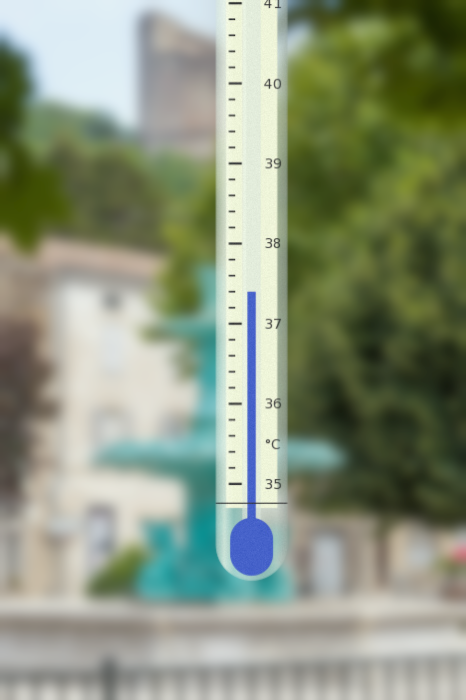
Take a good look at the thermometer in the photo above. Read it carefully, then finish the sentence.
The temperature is 37.4 °C
